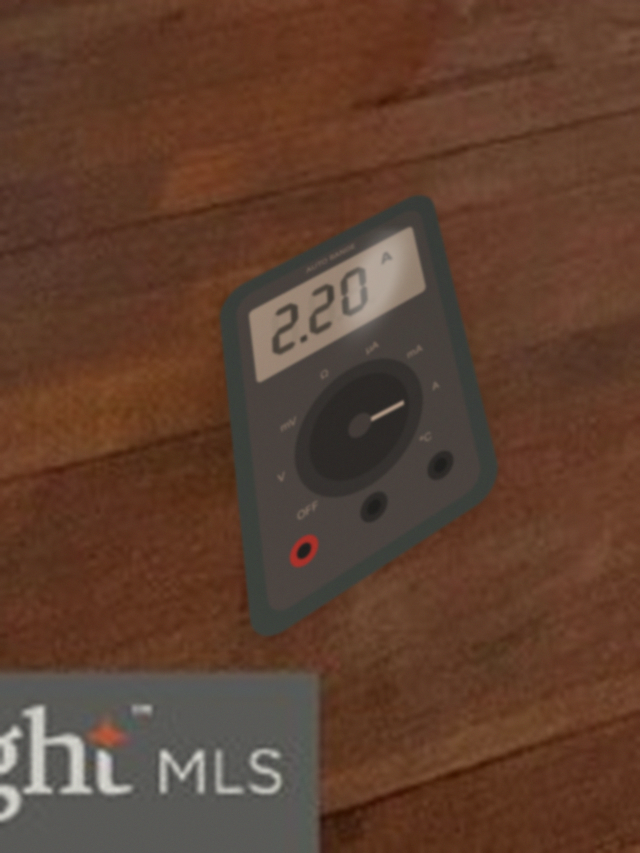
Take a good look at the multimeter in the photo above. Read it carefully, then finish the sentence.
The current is 2.20 A
